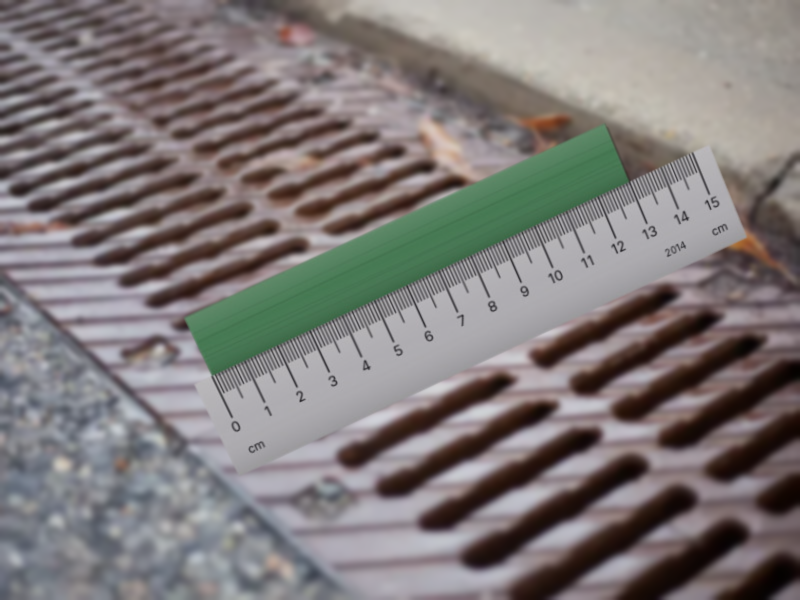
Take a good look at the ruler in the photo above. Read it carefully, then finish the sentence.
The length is 13 cm
